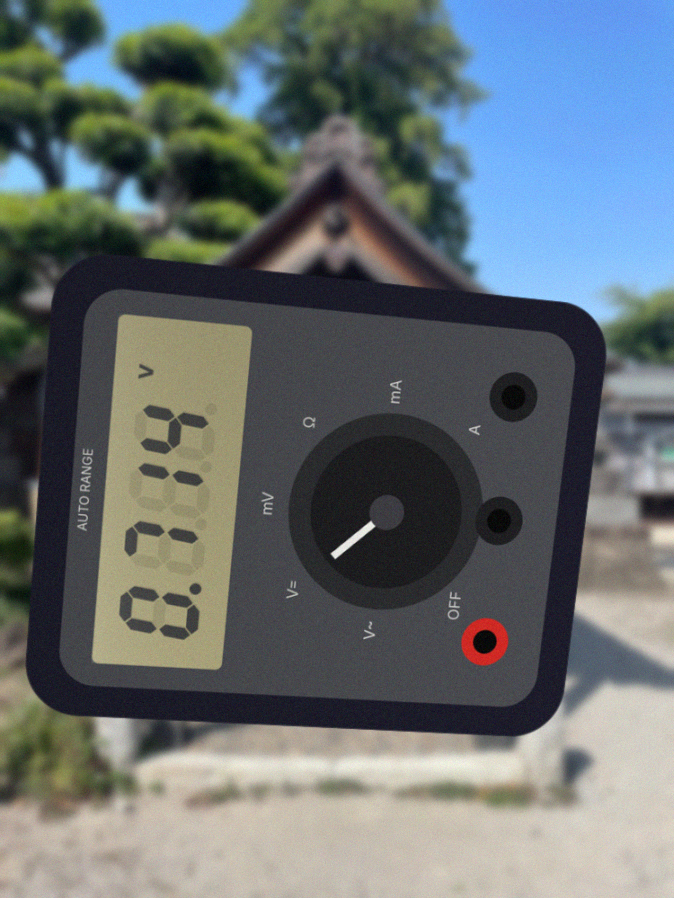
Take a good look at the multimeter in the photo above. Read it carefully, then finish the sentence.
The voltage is 0.714 V
